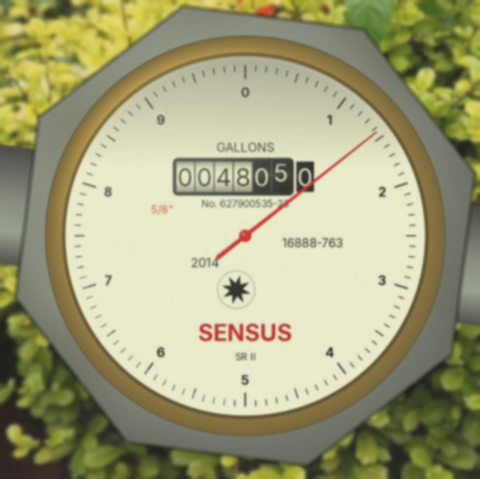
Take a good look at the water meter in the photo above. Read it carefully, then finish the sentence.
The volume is 48051.4 gal
